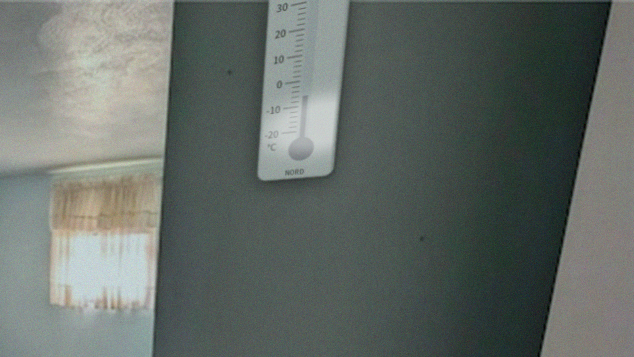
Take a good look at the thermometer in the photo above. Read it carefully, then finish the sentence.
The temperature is -6 °C
